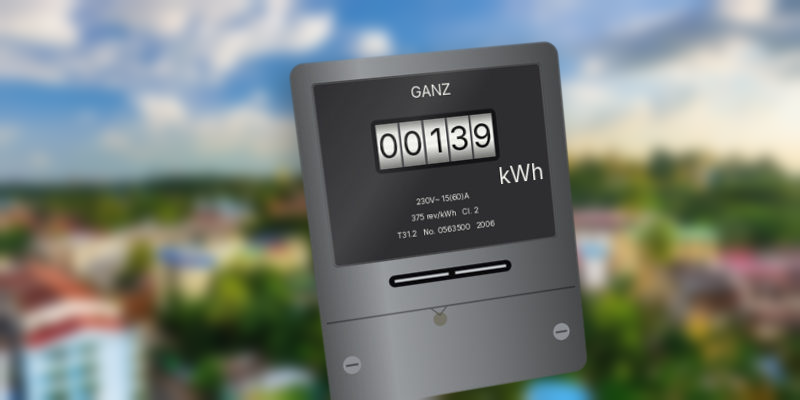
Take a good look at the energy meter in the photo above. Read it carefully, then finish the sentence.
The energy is 139 kWh
